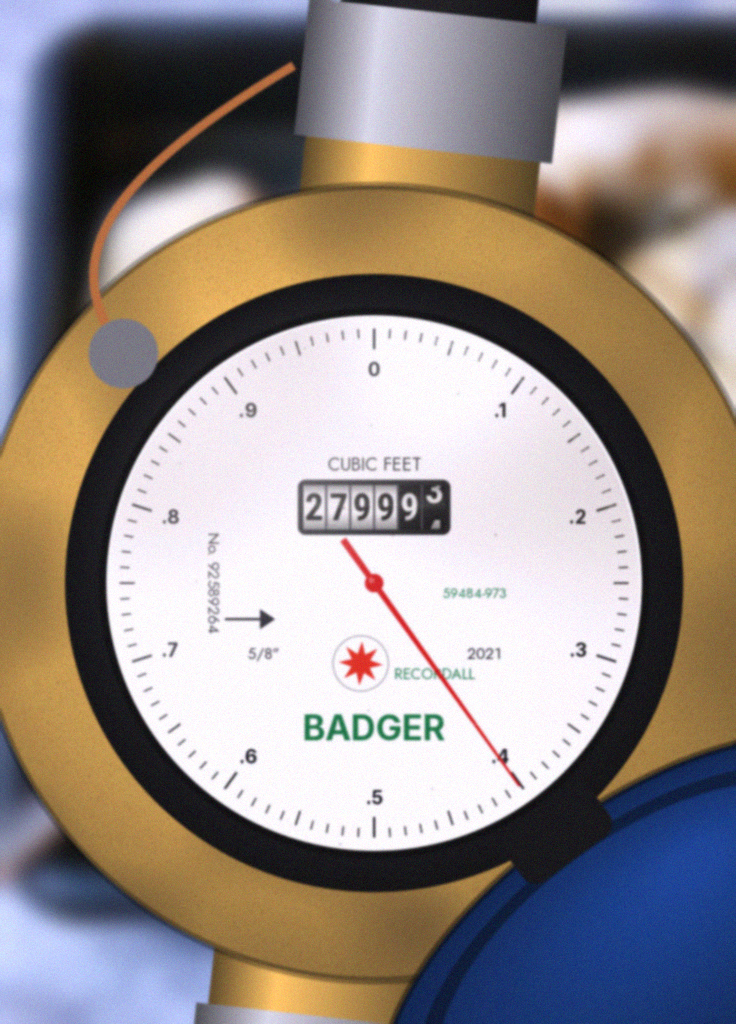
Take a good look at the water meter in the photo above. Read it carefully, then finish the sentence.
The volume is 279993.40 ft³
